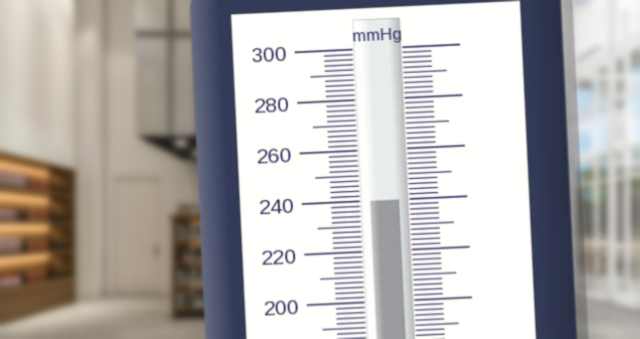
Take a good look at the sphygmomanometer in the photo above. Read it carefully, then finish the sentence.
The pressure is 240 mmHg
